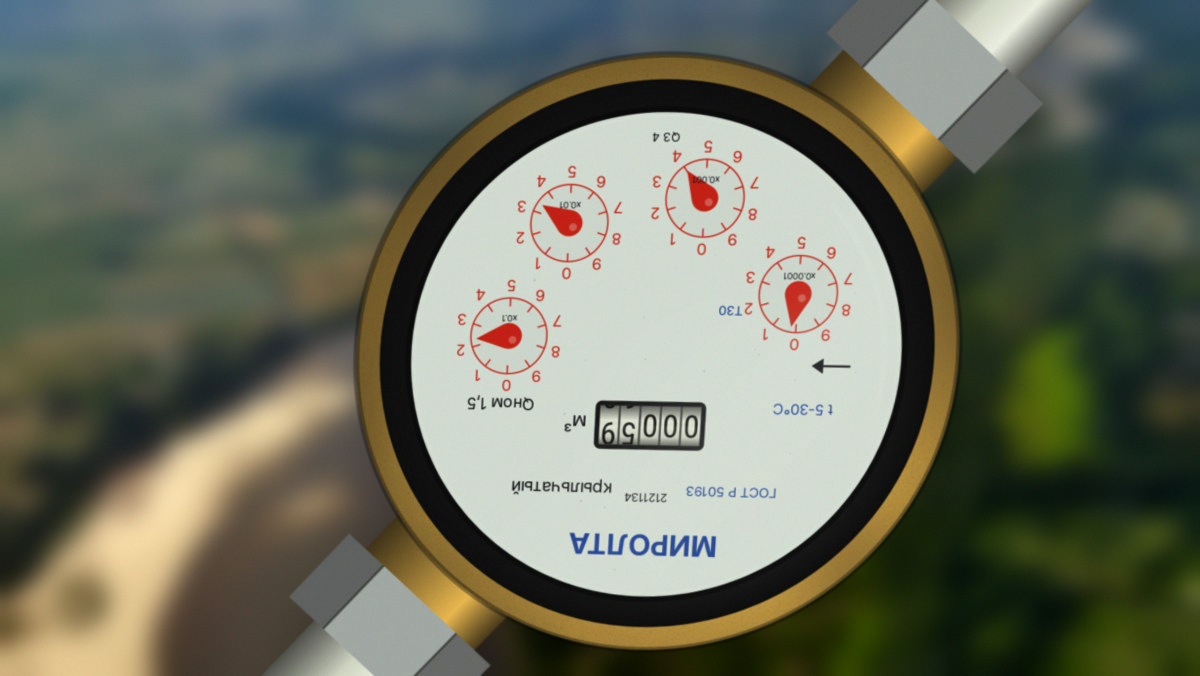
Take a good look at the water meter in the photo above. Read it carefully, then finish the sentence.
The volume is 59.2340 m³
